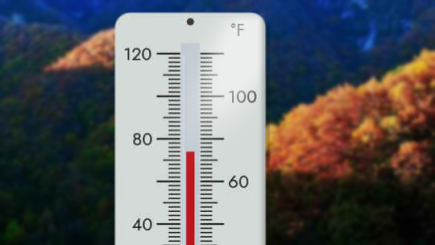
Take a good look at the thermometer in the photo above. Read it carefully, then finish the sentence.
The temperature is 74 °F
